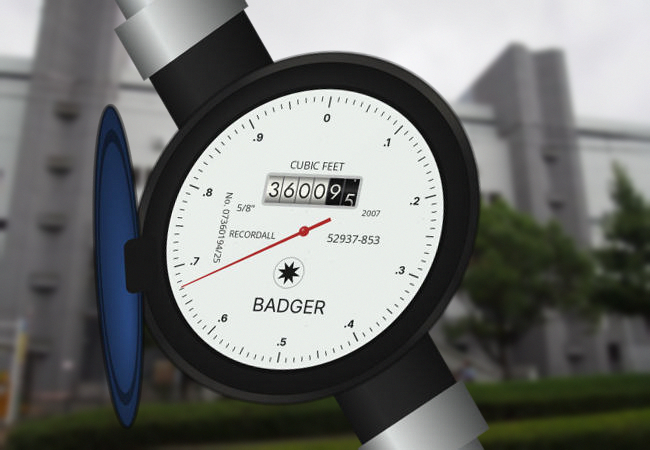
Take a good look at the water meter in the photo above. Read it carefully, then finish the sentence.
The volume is 360094.67 ft³
